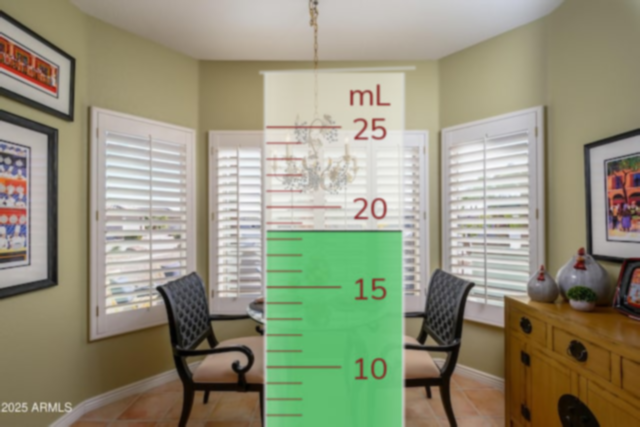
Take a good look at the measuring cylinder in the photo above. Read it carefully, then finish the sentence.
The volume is 18.5 mL
